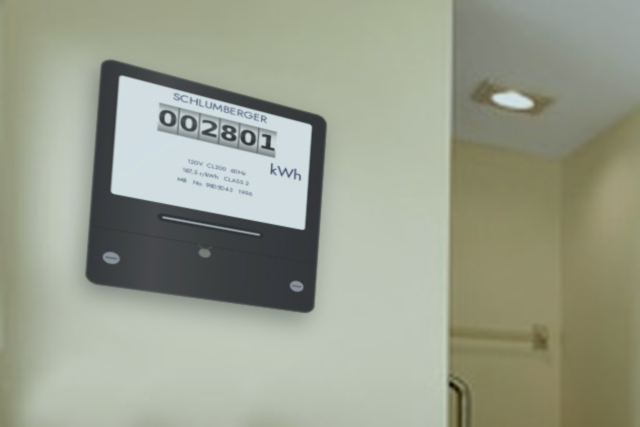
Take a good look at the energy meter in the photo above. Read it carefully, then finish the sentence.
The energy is 2801 kWh
